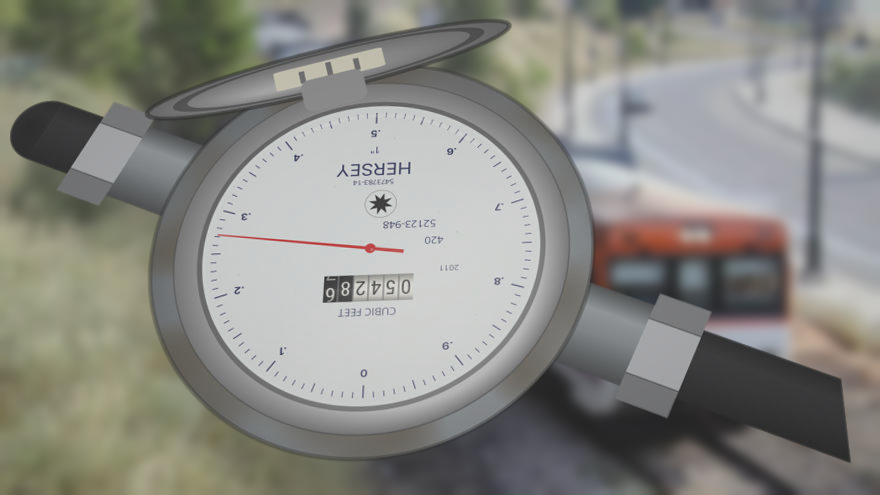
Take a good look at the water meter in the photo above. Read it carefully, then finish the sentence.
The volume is 54286.27 ft³
